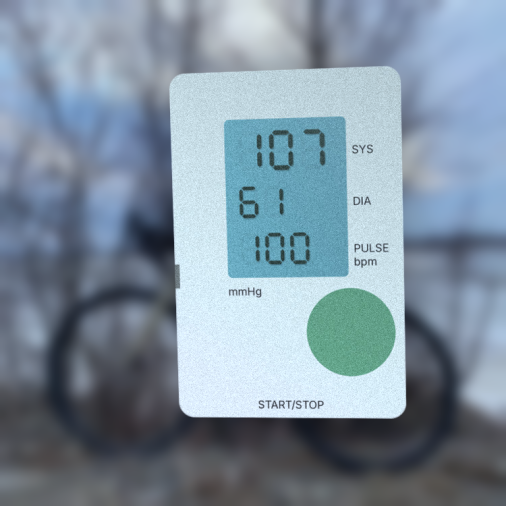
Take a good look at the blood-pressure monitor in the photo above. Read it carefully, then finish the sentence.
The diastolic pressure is 61 mmHg
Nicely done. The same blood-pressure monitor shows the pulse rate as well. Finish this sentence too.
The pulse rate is 100 bpm
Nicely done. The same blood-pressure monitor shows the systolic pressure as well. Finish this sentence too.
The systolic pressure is 107 mmHg
